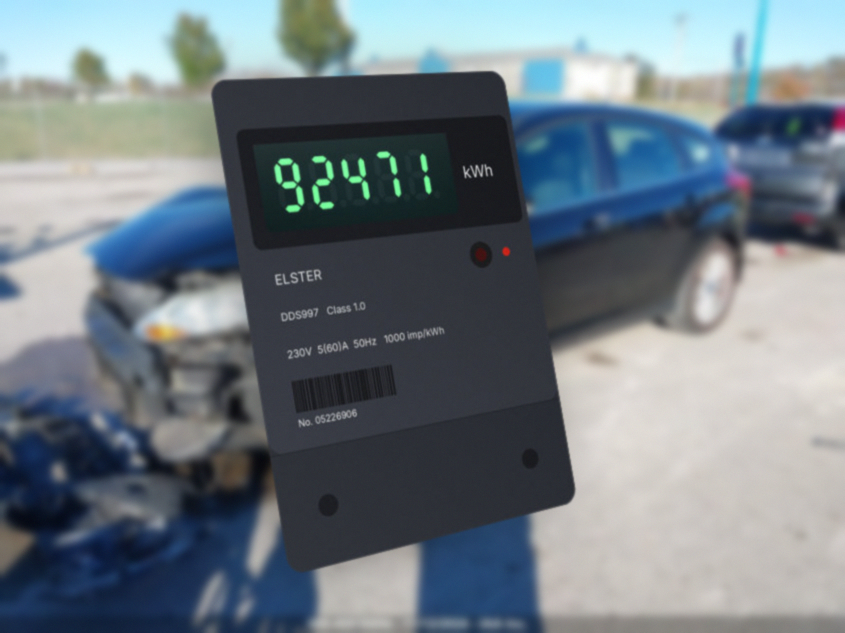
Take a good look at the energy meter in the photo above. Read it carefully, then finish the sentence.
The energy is 92471 kWh
